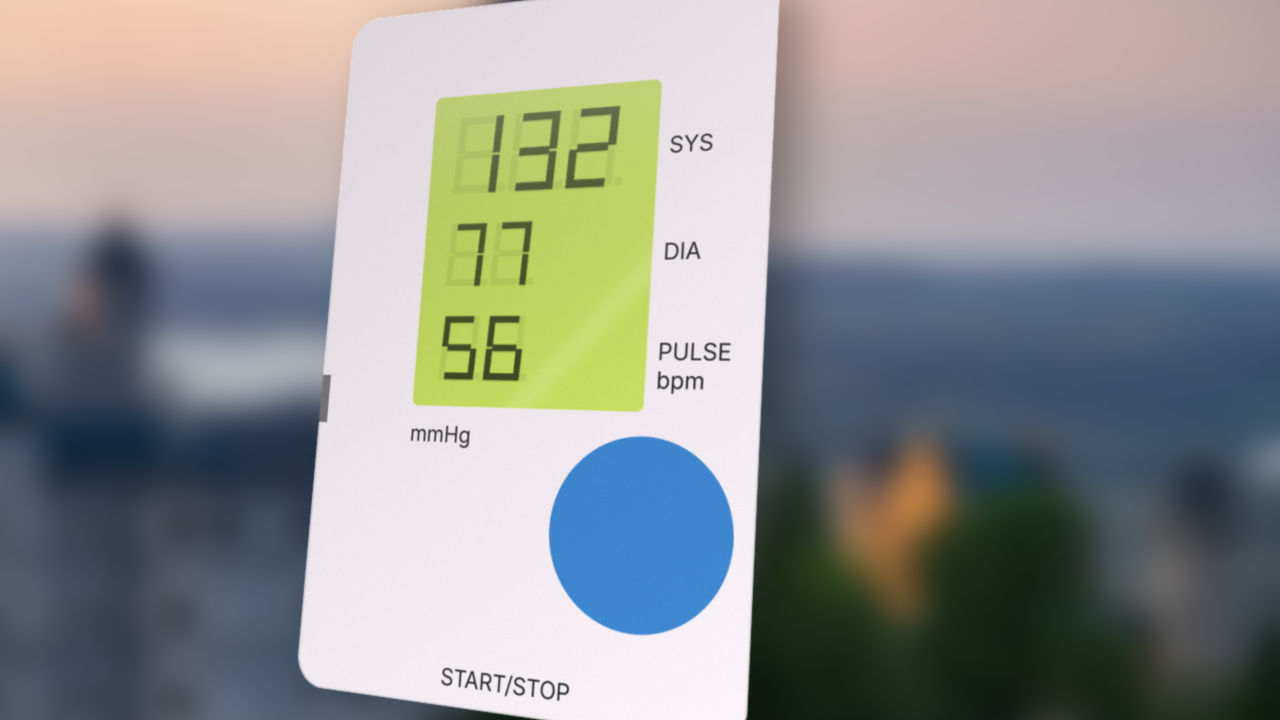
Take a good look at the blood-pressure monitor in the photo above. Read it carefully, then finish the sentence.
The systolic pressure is 132 mmHg
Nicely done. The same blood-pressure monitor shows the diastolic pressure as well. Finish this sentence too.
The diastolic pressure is 77 mmHg
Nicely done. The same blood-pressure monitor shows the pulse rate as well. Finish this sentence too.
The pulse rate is 56 bpm
